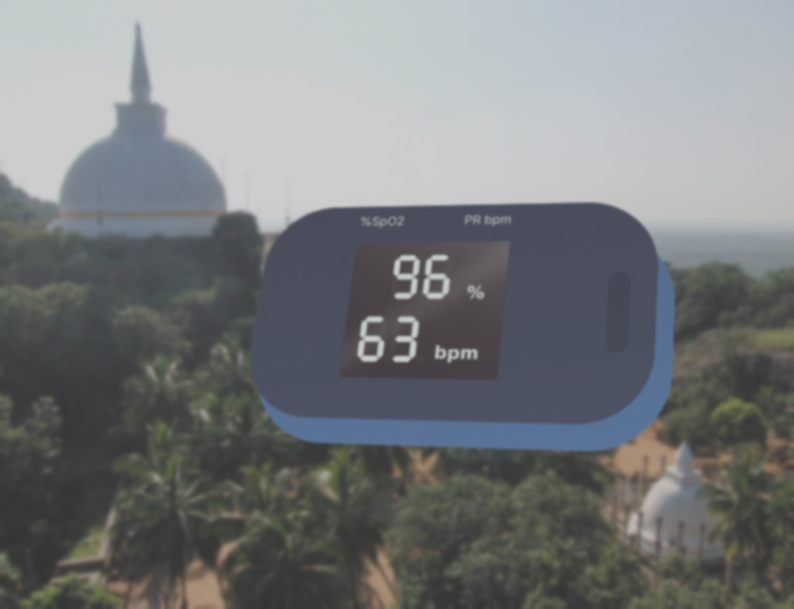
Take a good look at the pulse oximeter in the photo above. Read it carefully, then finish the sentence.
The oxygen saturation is 96 %
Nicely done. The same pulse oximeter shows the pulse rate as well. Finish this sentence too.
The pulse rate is 63 bpm
